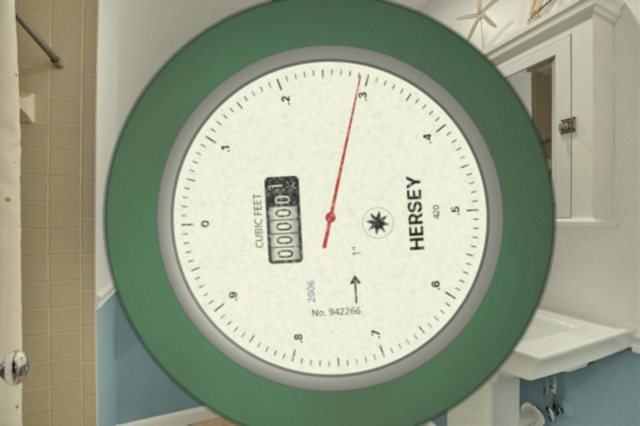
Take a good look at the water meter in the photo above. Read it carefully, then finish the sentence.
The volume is 1.29 ft³
